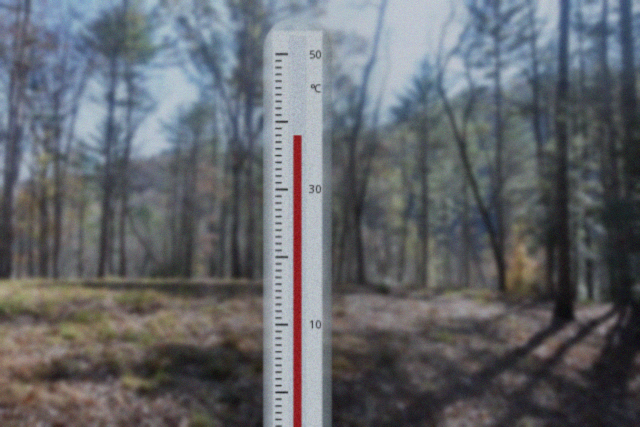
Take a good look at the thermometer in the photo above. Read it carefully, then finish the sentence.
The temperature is 38 °C
